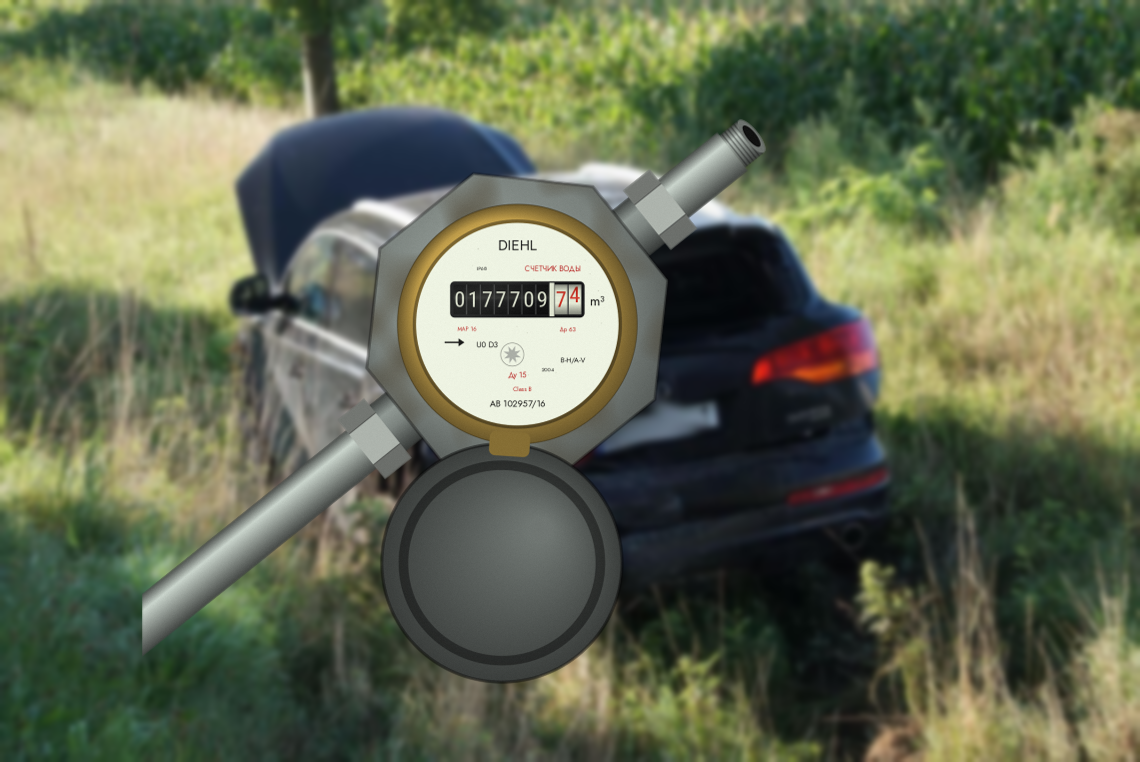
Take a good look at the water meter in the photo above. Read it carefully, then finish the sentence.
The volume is 177709.74 m³
